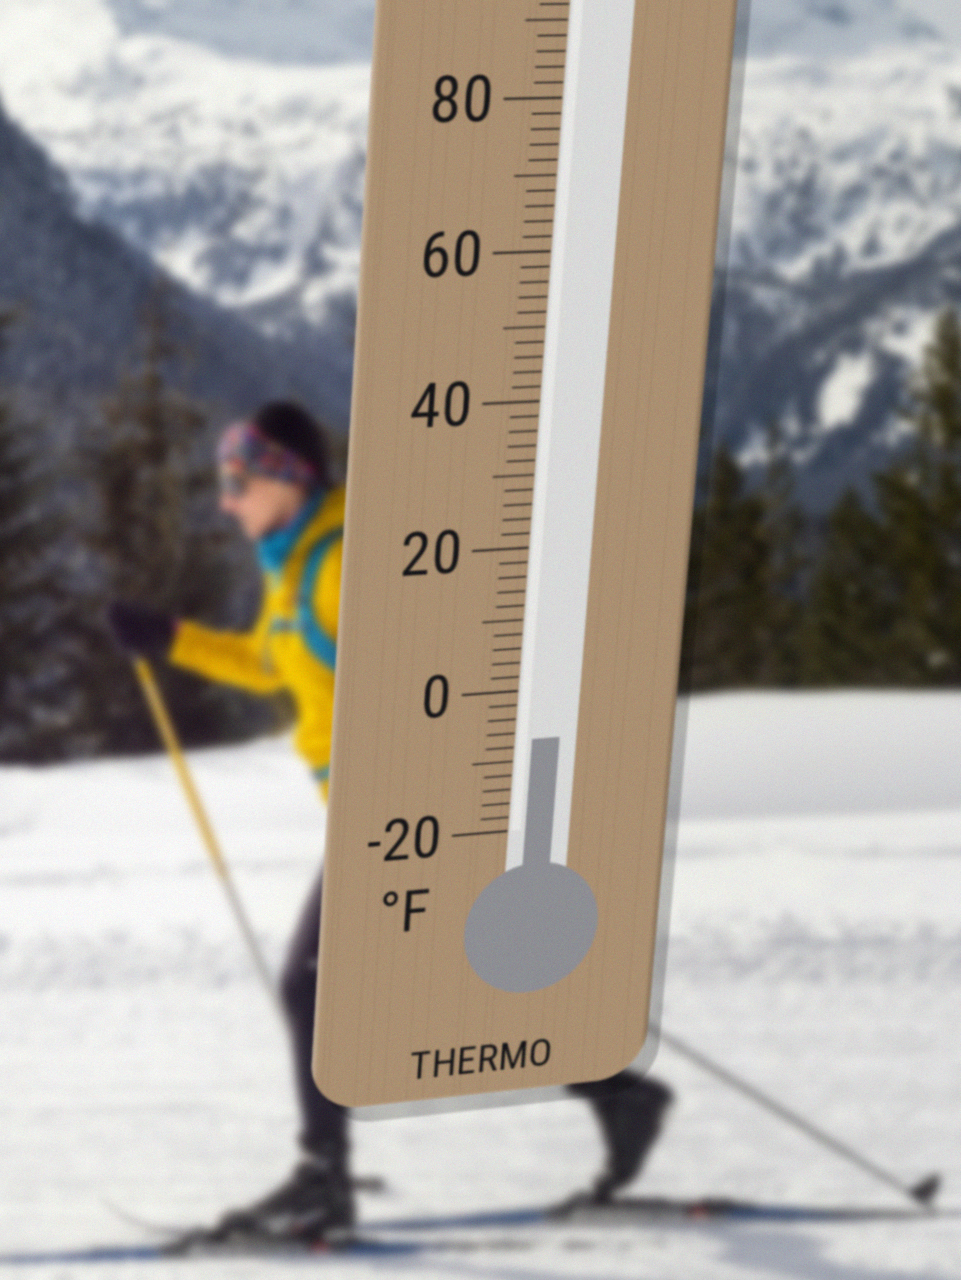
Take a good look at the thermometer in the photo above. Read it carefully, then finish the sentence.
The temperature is -7 °F
